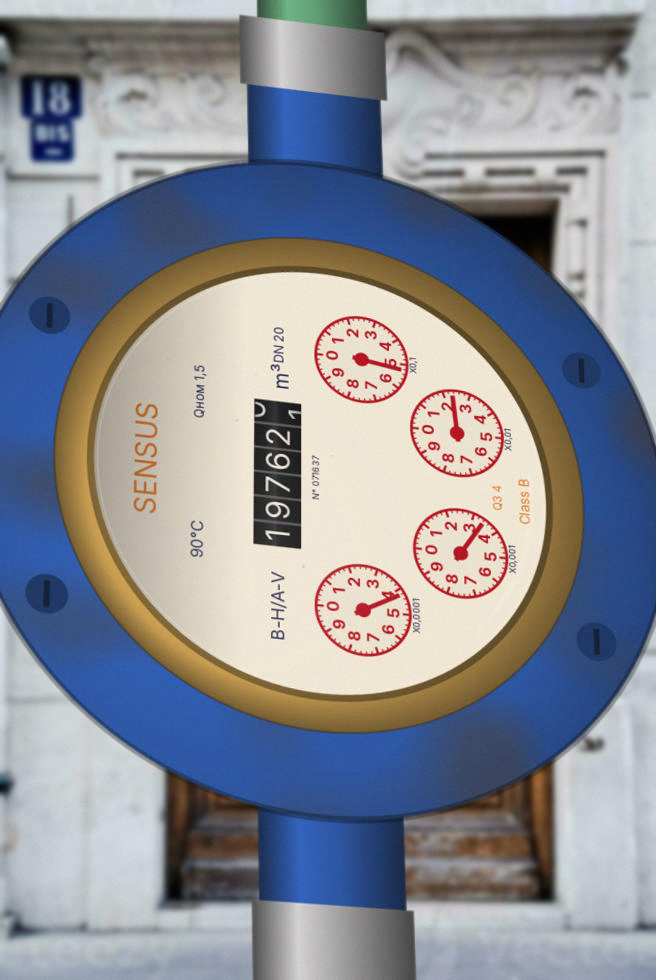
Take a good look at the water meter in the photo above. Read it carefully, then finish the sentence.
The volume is 197620.5234 m³
